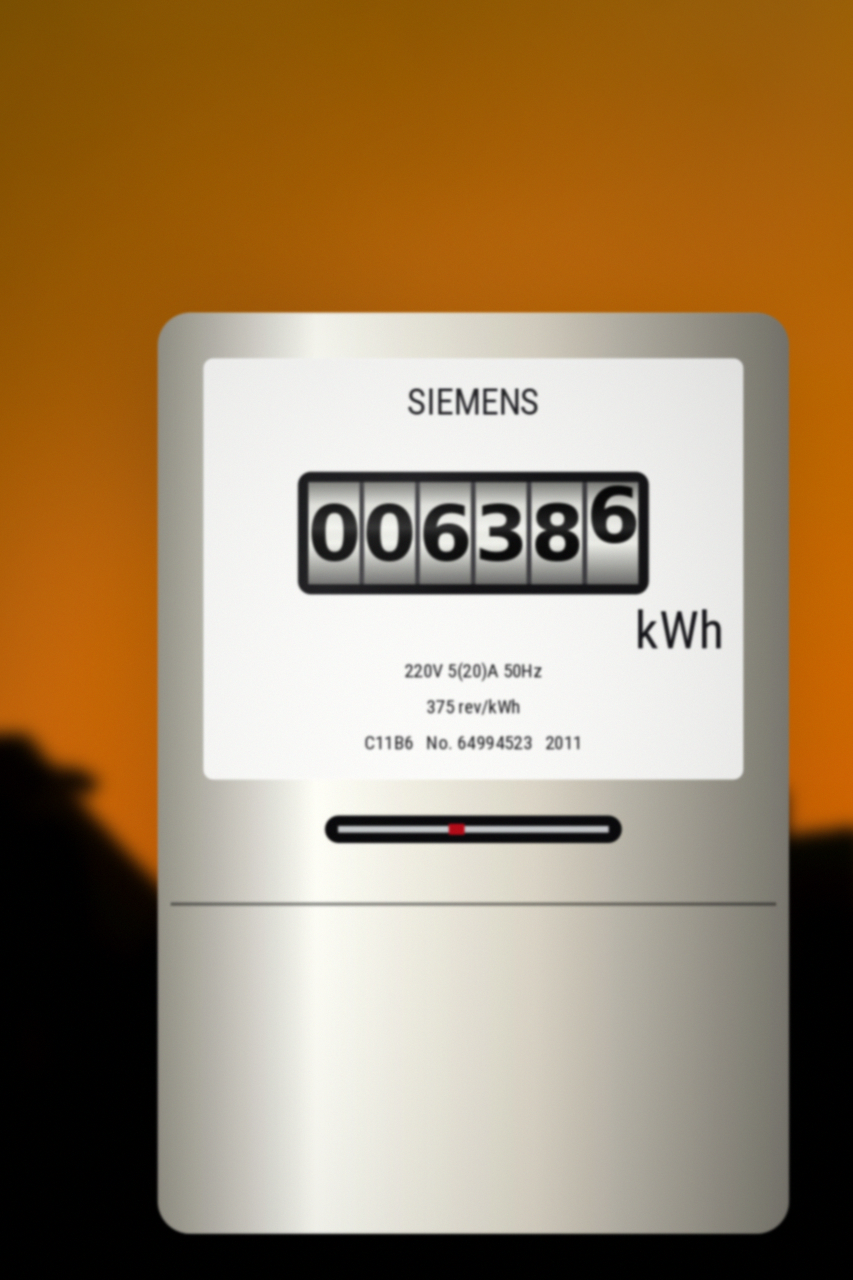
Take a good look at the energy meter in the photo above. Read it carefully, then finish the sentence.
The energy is 6386 kWh
